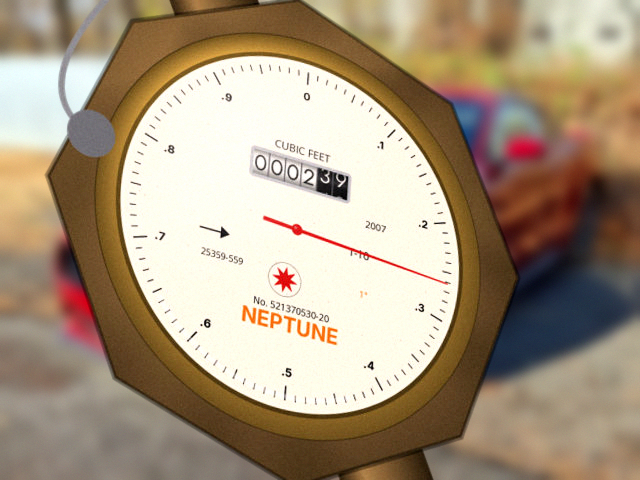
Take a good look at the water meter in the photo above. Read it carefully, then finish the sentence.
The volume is 239.26 ft³
